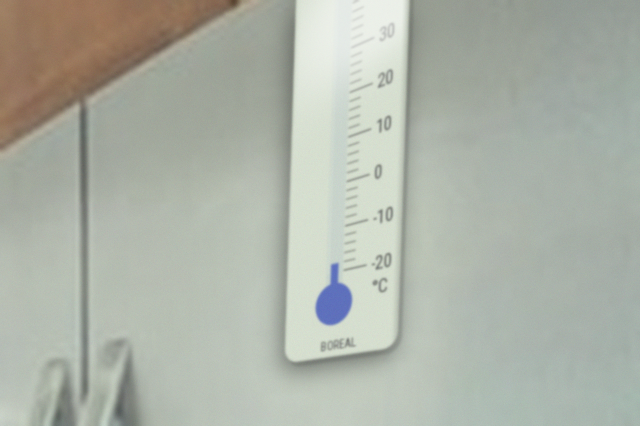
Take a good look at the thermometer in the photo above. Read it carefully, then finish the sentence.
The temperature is -18 °C
